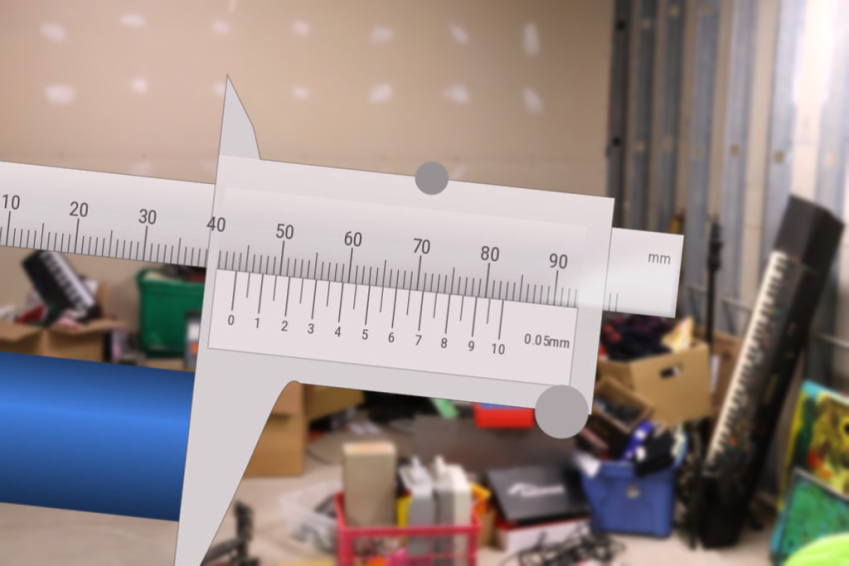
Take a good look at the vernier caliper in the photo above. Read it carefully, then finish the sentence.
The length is 43.6 mm
